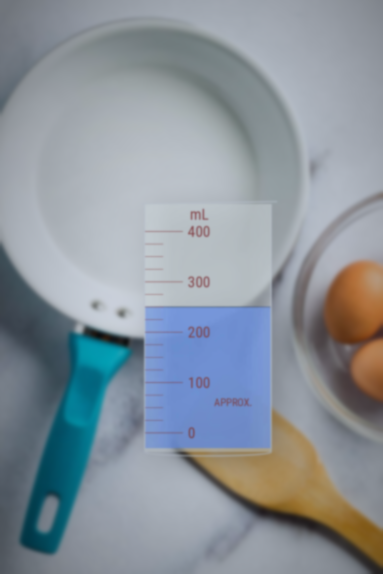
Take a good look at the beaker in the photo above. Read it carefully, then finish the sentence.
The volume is 250 mL
